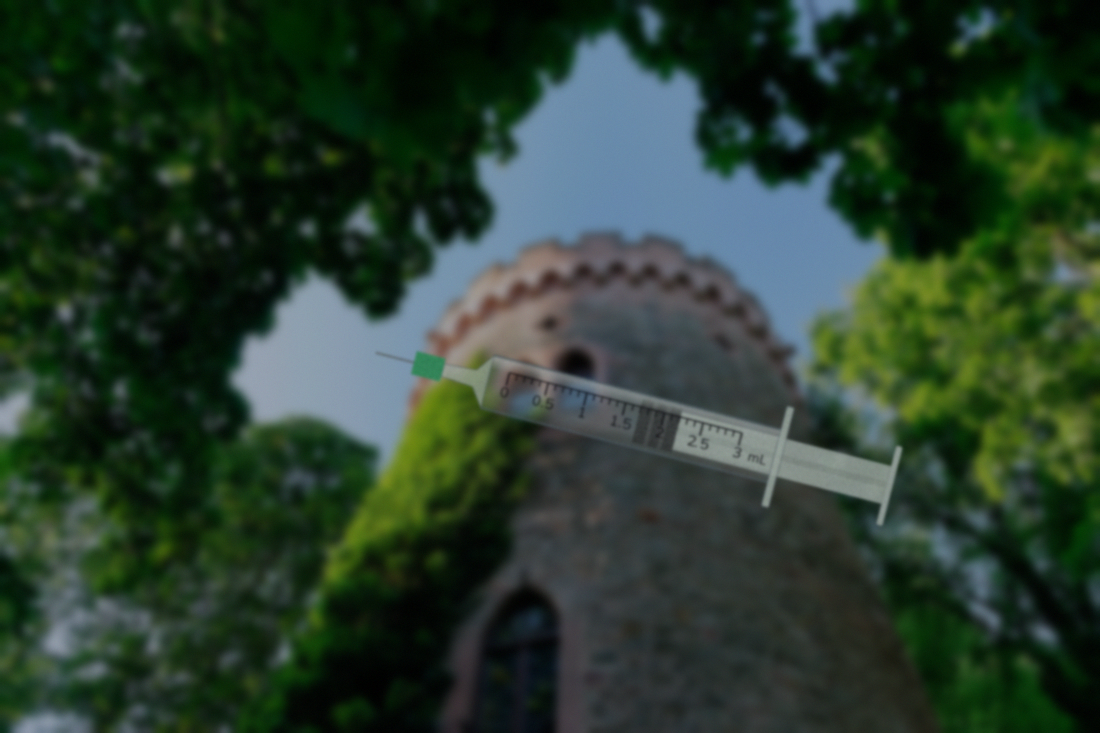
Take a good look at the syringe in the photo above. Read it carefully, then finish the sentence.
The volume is 1.7 mL
